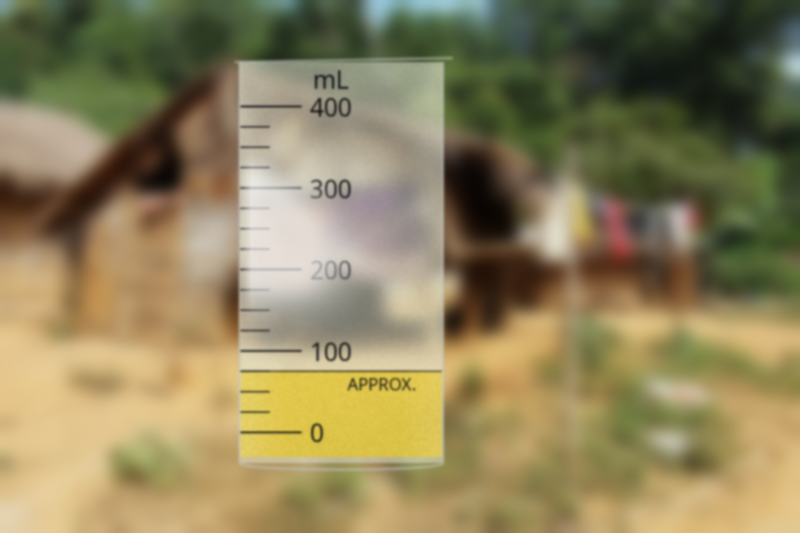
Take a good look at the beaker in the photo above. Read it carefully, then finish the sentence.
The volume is 75 mL
